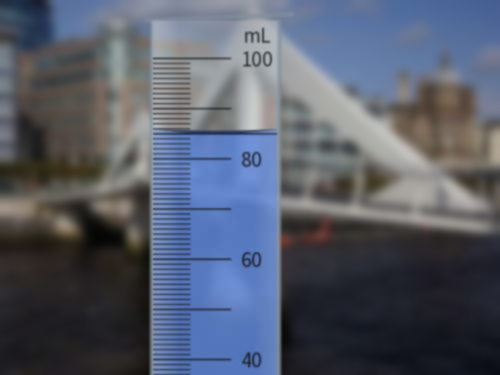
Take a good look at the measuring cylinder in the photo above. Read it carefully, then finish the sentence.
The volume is 85 mL
